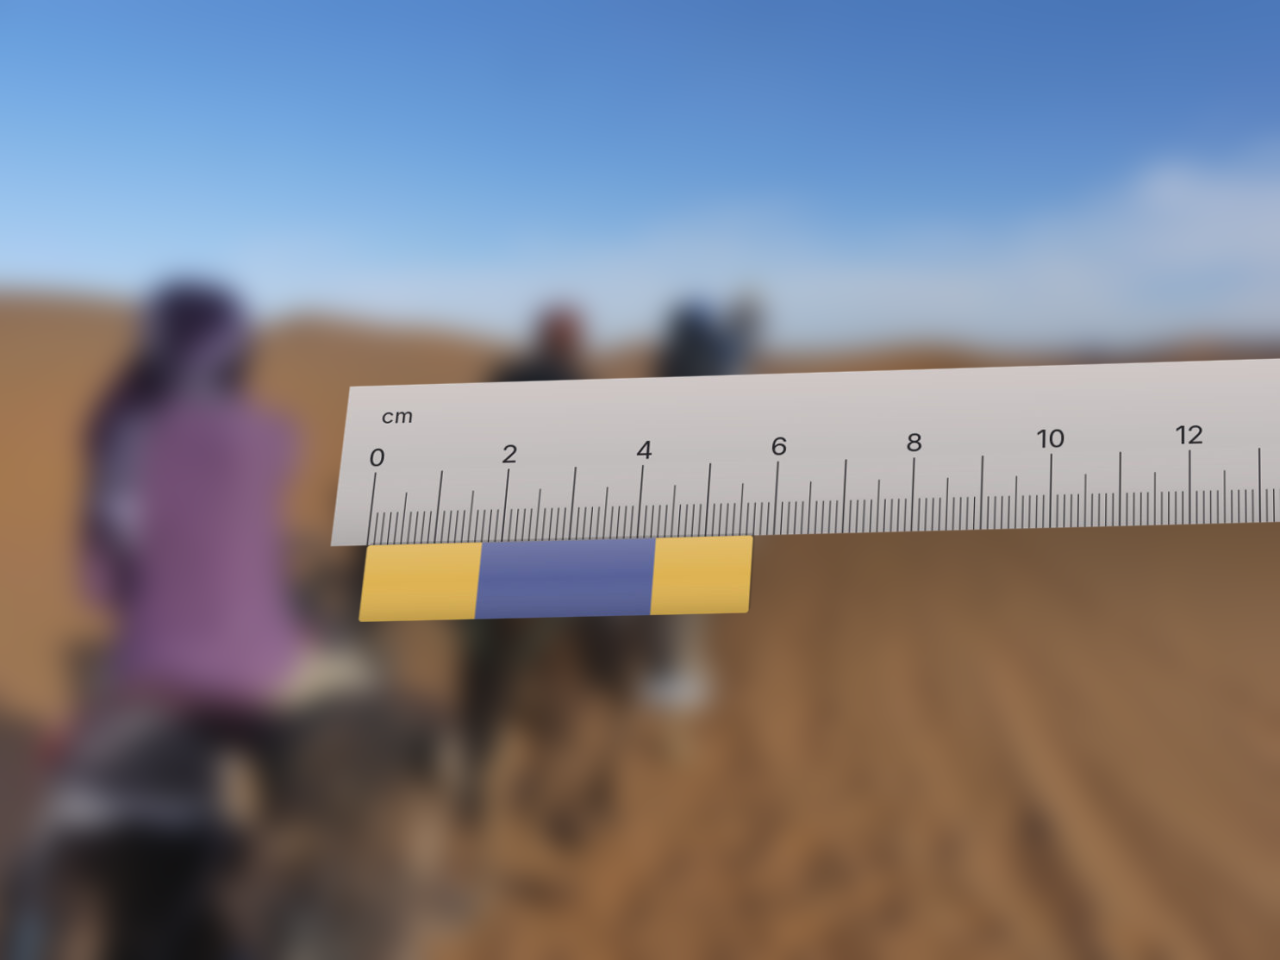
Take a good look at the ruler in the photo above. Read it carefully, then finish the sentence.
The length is 5.7 cm
